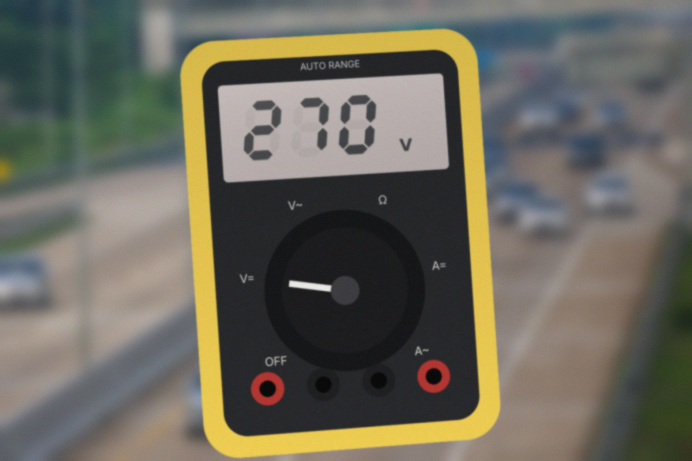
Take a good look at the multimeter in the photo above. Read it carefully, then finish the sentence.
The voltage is 270 V
